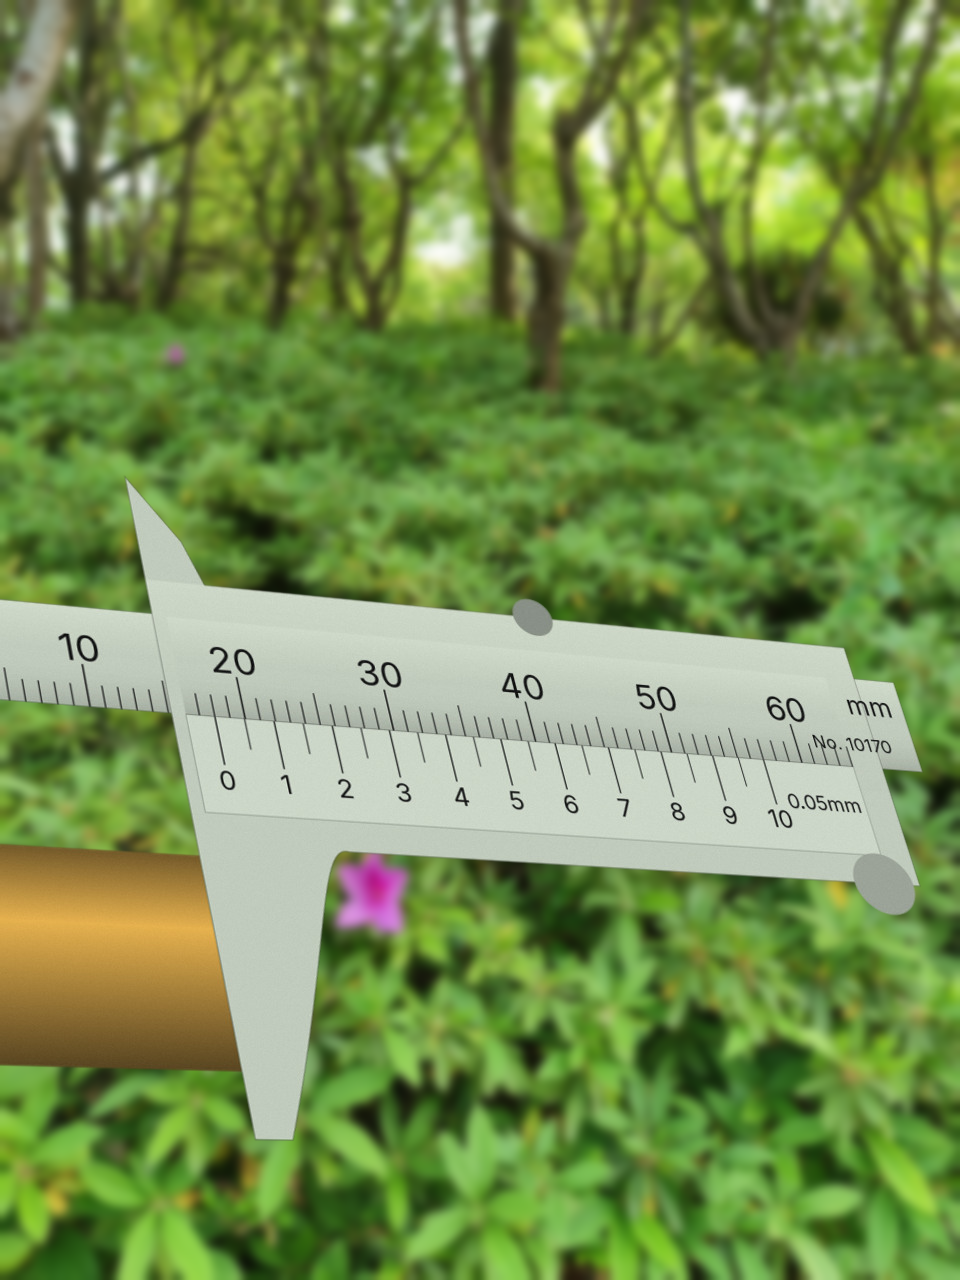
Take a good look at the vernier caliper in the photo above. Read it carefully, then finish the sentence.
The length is 18.0 mm
